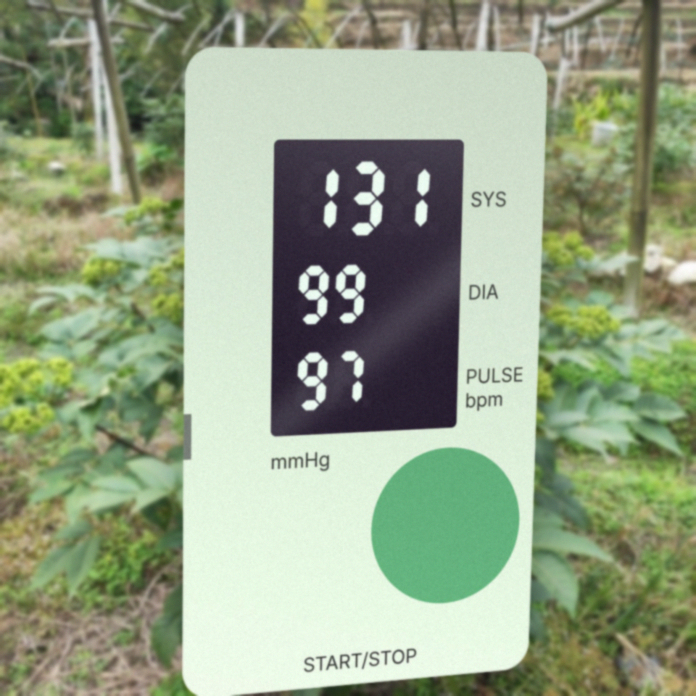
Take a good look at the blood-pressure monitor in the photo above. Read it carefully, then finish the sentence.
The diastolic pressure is 99 mmHg
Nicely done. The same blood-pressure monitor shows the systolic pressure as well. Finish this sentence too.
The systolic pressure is 131 mmHg
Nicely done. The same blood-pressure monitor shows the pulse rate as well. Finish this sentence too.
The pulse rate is 97 bpm
